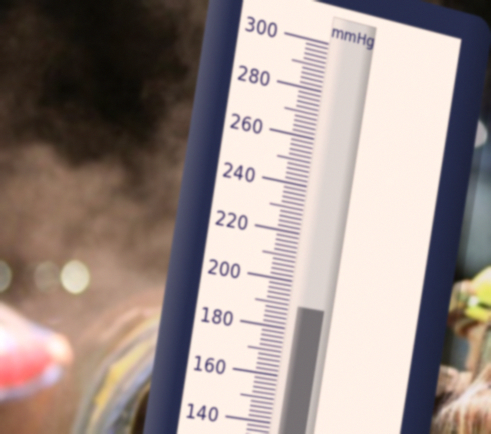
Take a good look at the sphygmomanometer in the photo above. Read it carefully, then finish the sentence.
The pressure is 190 mmHg
